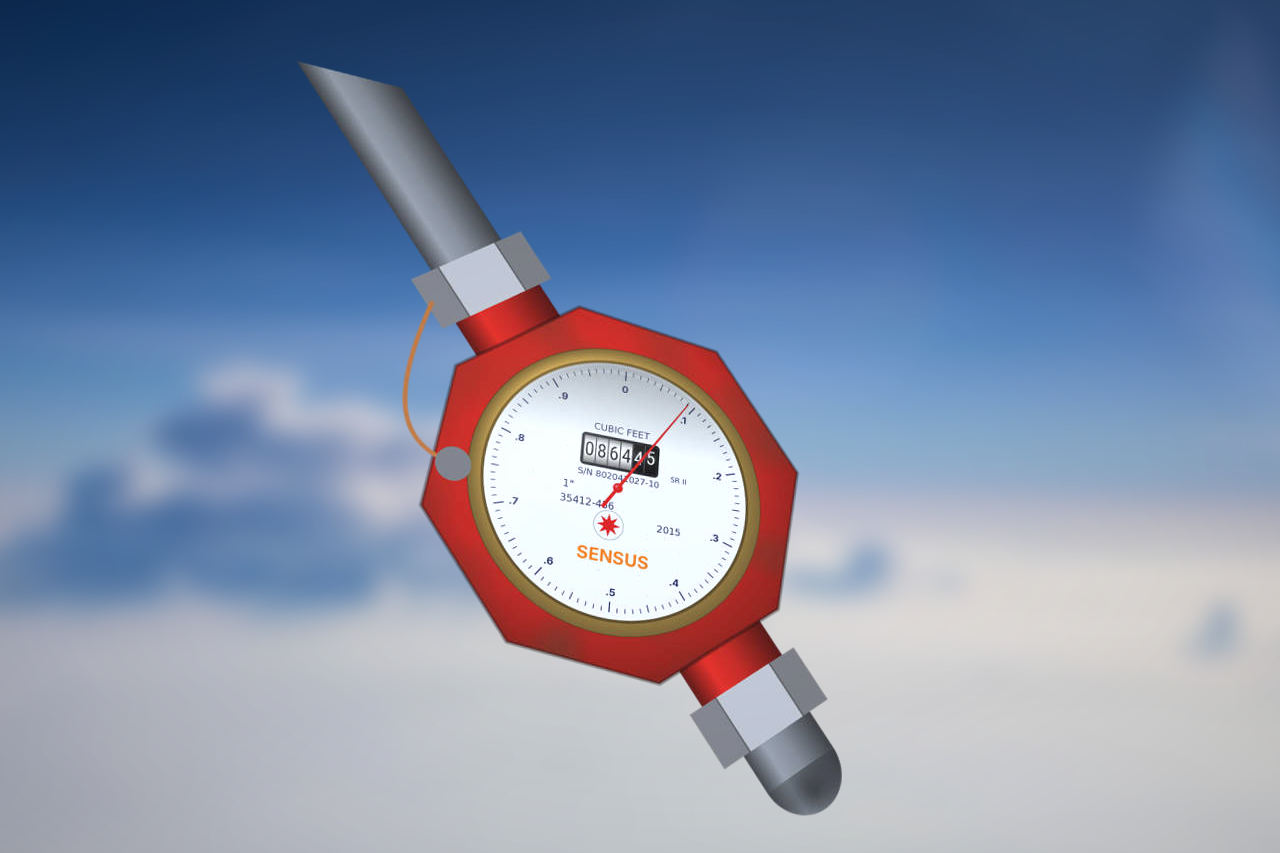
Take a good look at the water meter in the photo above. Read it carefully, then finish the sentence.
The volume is 86445.09 ft³
